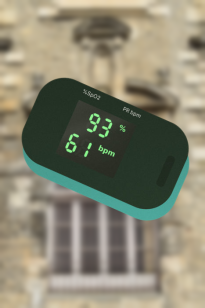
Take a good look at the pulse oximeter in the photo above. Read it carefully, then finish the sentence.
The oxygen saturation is 93 %
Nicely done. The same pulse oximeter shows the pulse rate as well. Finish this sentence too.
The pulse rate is 61 bpm
